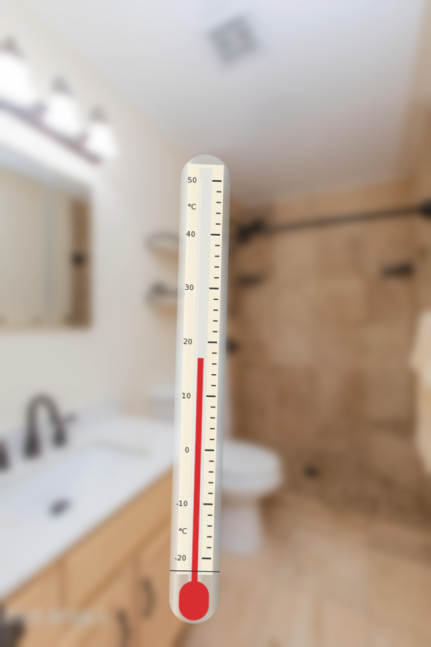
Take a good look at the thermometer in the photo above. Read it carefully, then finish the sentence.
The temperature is 17 °C
